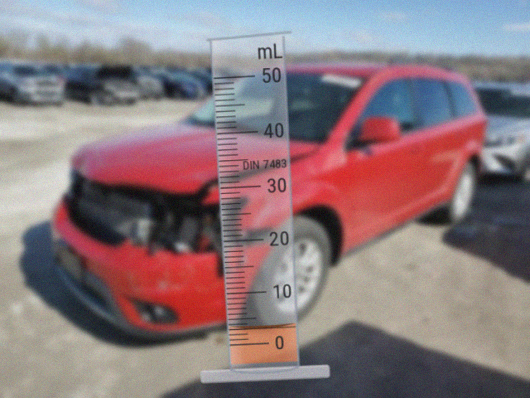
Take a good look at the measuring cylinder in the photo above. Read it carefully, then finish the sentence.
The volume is 3 mL
